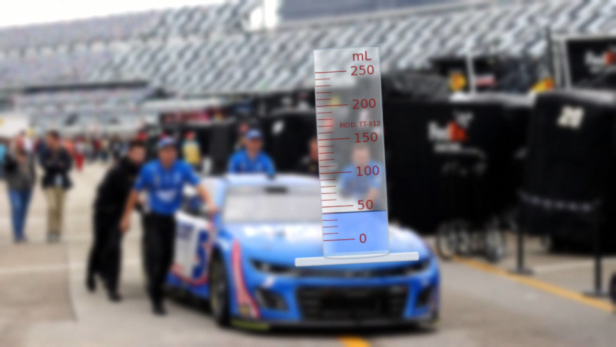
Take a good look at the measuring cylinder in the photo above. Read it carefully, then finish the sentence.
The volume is 40 mL
